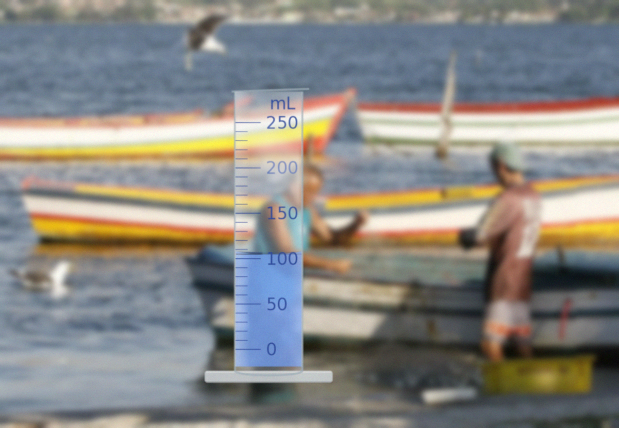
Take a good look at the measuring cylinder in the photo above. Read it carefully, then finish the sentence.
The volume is 105 mL
